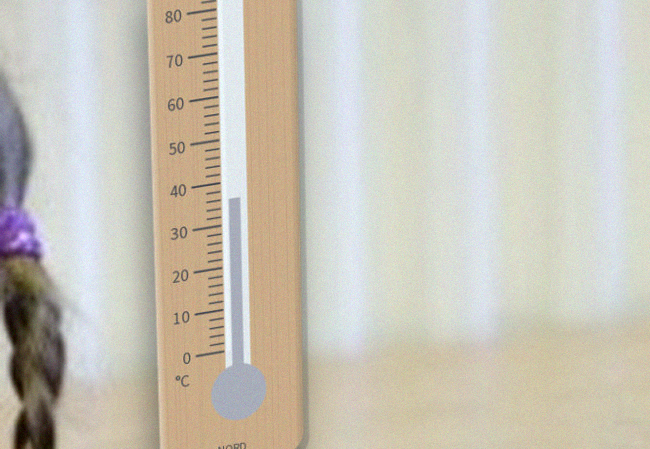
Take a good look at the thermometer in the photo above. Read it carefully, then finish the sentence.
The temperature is 36 °C
